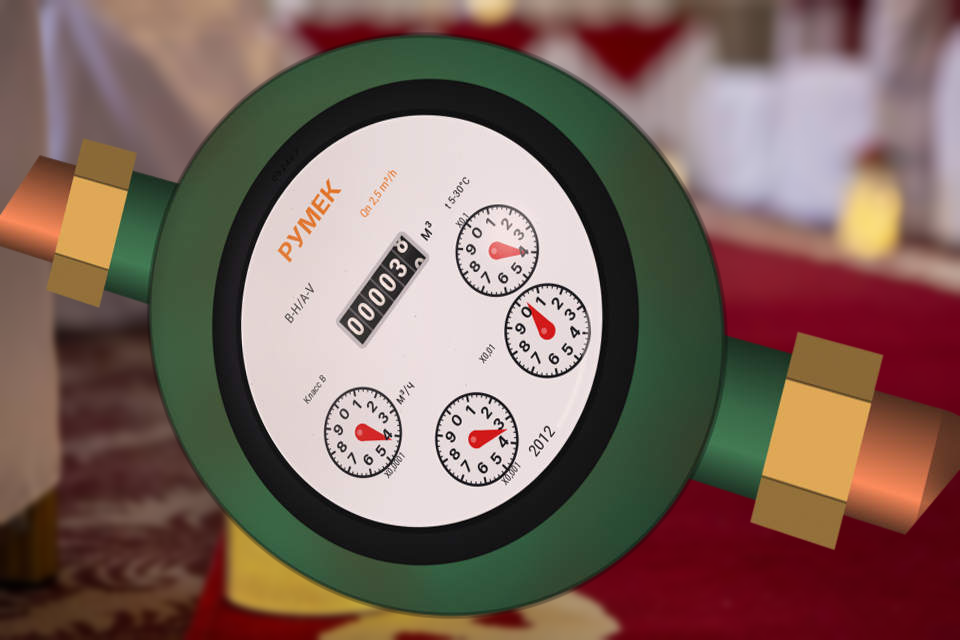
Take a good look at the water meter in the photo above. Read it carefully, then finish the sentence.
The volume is 38.4034 m³
